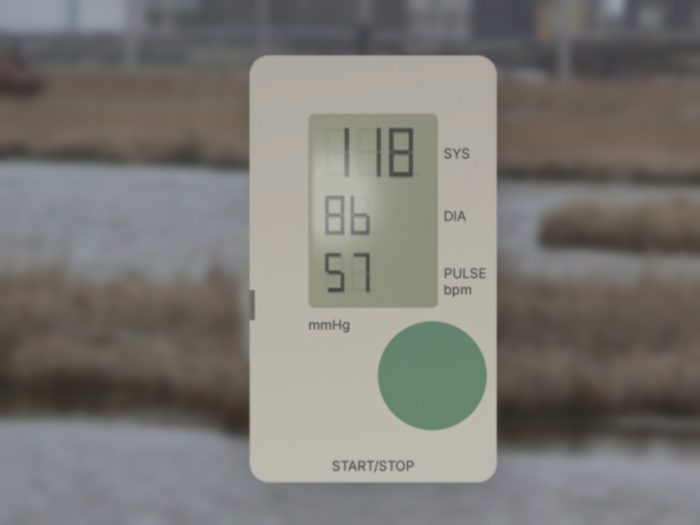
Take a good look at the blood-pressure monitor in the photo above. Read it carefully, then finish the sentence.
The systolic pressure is 118 mmHg
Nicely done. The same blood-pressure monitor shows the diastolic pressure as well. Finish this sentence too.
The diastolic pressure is 86 mmHg
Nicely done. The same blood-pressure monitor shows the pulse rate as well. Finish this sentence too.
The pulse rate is 57 bpm
